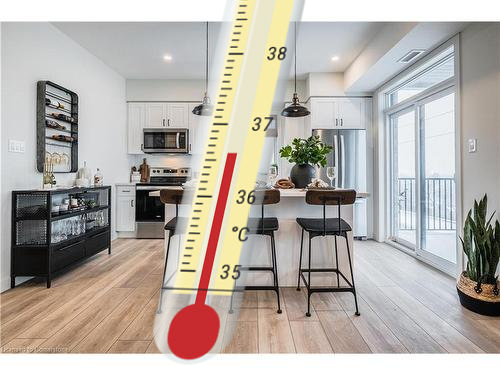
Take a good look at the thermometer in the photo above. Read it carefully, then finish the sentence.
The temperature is 36.6 °C
